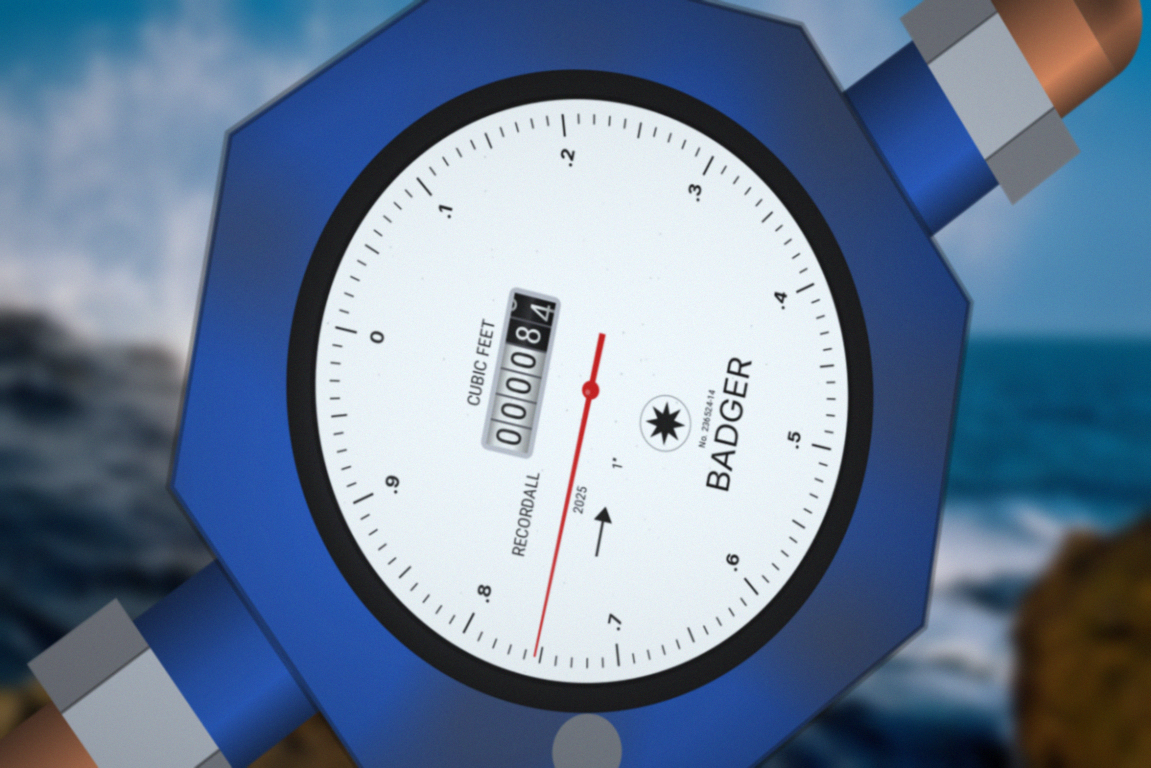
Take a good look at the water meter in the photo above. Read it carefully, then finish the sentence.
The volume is 83.75 ft³
